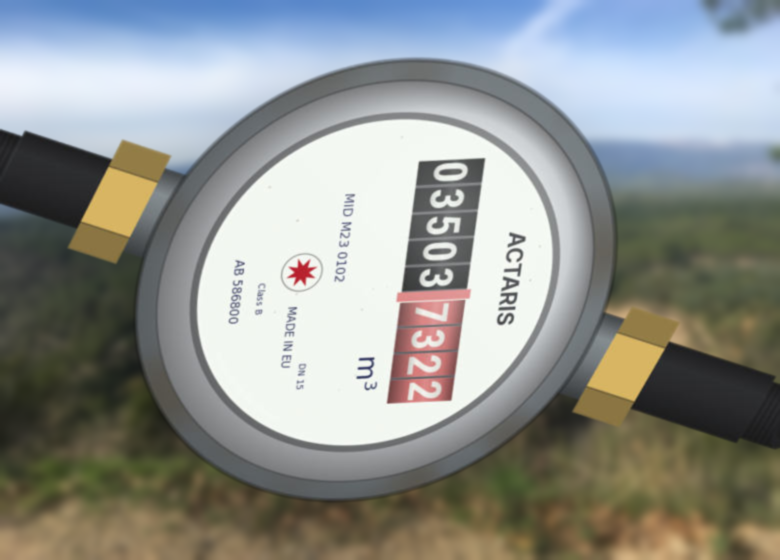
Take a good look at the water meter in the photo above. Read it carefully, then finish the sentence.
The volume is 3503.7322 m³
